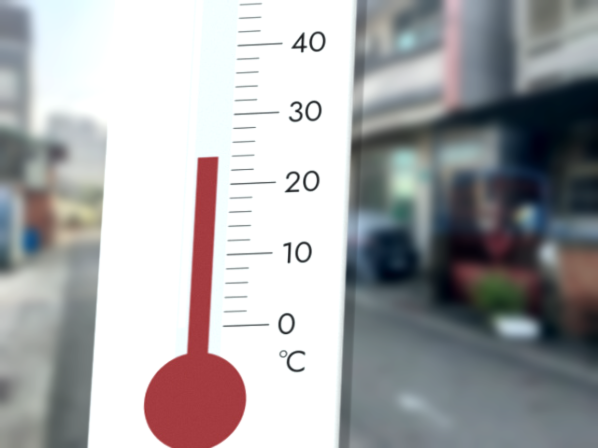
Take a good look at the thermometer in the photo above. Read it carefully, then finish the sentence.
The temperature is 24 °C
